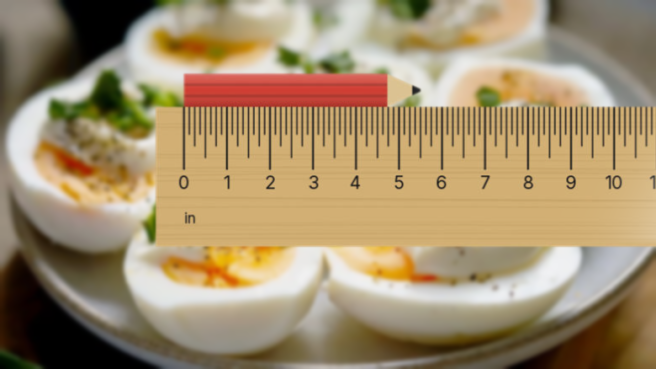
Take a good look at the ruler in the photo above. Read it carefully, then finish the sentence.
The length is 5.5 in
